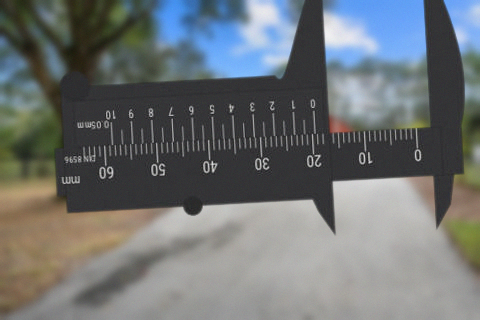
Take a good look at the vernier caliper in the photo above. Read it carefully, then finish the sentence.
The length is 19.5 mm
